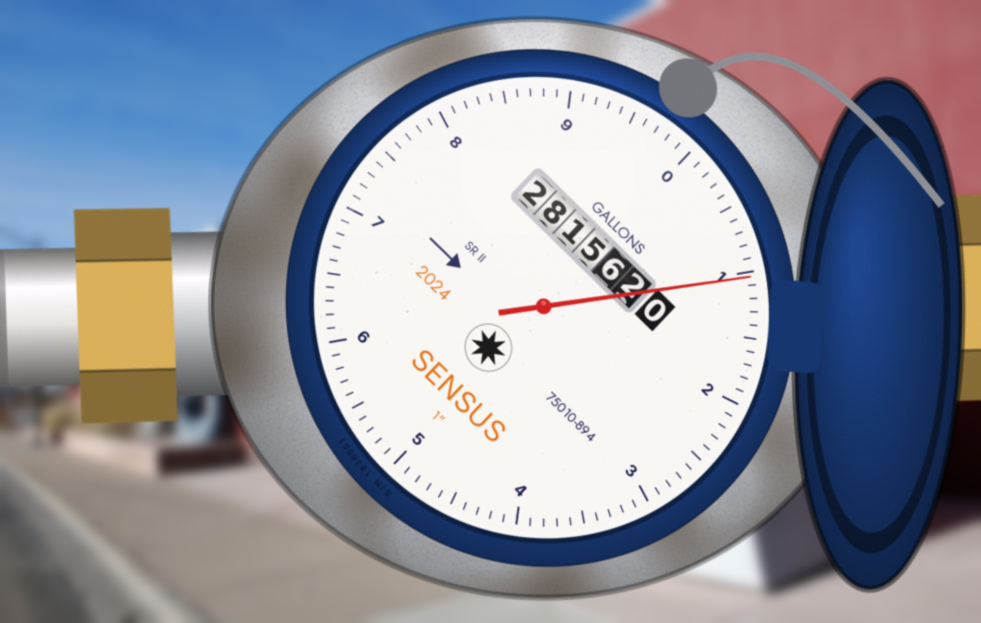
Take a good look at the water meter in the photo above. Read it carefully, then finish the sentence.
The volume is 2815621.0 gal
